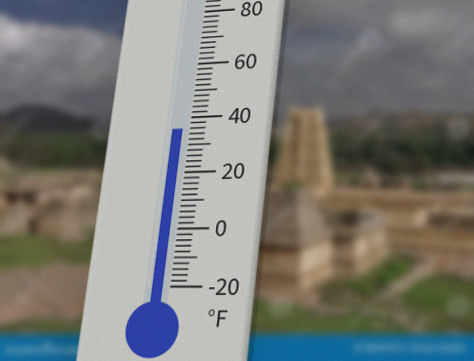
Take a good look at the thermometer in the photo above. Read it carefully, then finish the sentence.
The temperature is 36 °F
